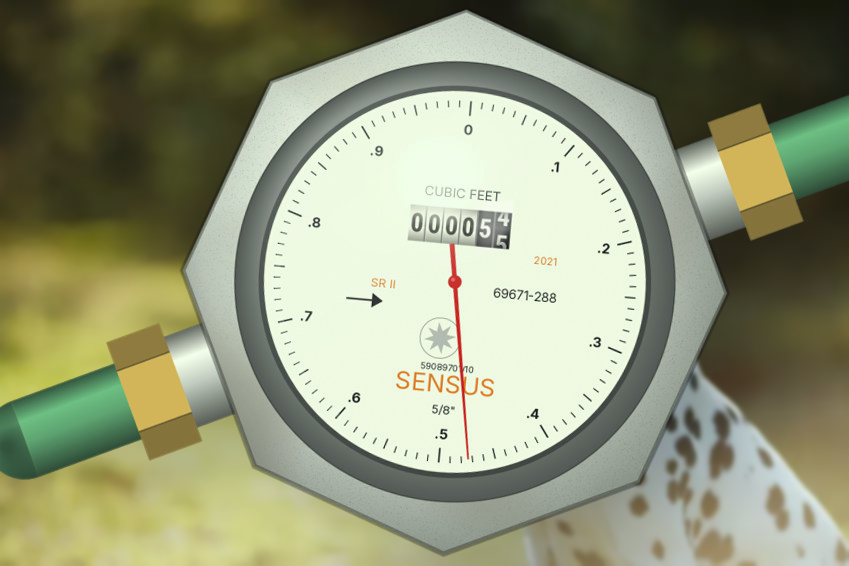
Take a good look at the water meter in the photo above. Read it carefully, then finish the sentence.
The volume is 54.47 ft³
